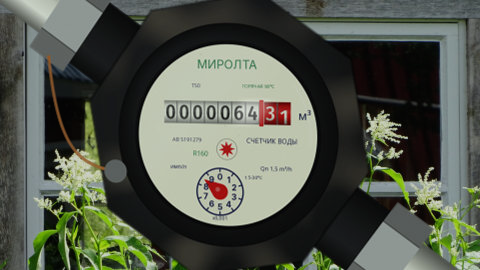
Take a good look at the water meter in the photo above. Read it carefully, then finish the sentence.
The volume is 64.308 m³
